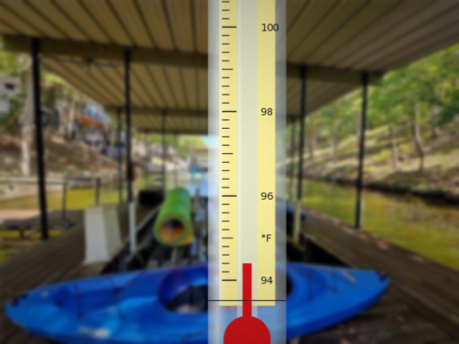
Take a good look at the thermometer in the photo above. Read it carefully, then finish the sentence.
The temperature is 94.4 °F
